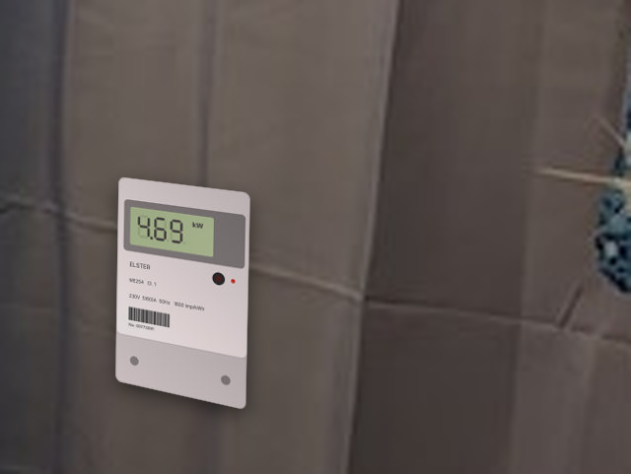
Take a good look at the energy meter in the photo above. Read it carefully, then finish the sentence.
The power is 4.69 kW
